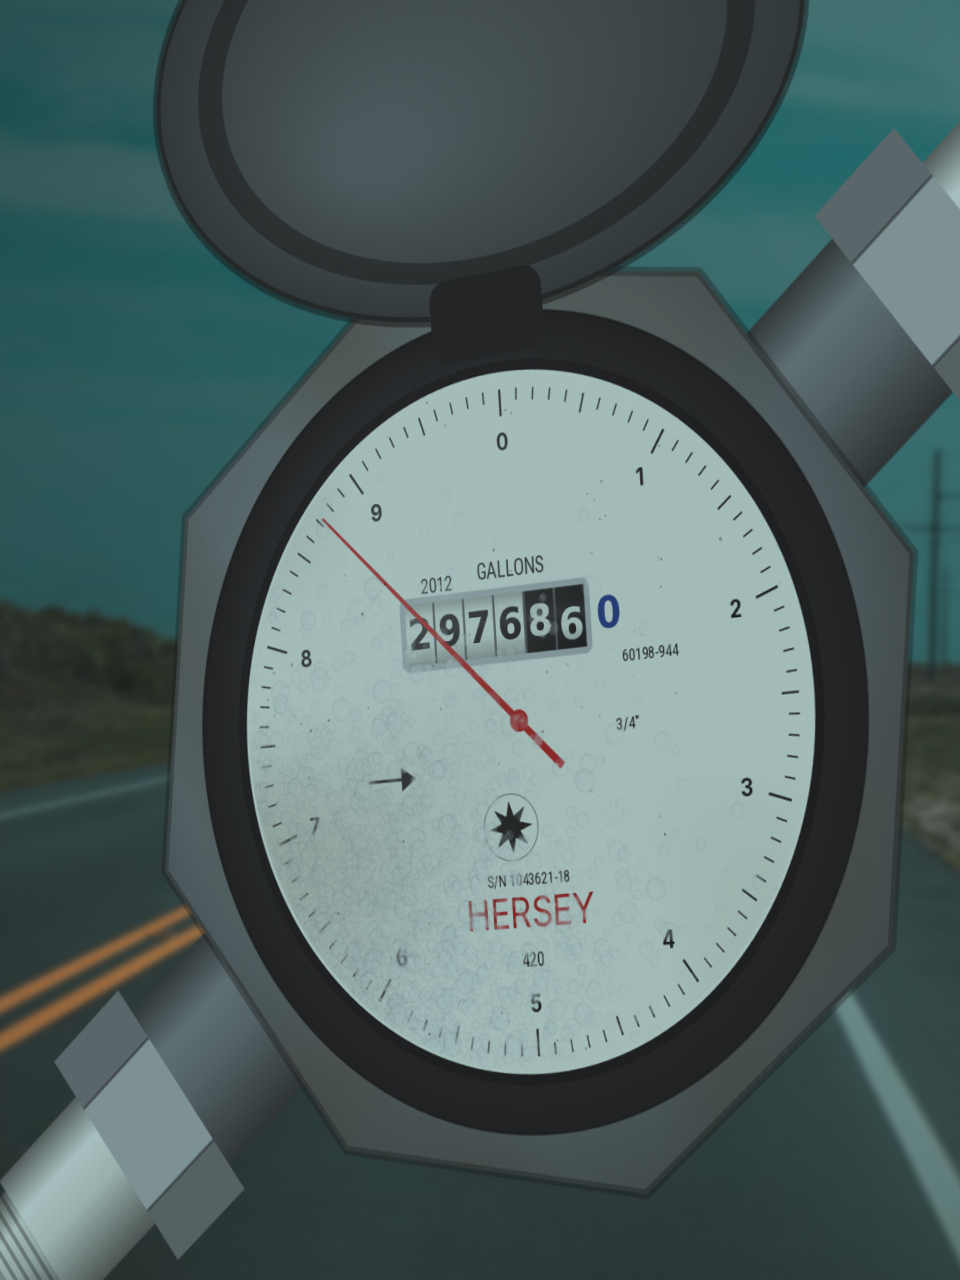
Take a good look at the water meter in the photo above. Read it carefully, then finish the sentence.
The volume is 2976858.7 gal
